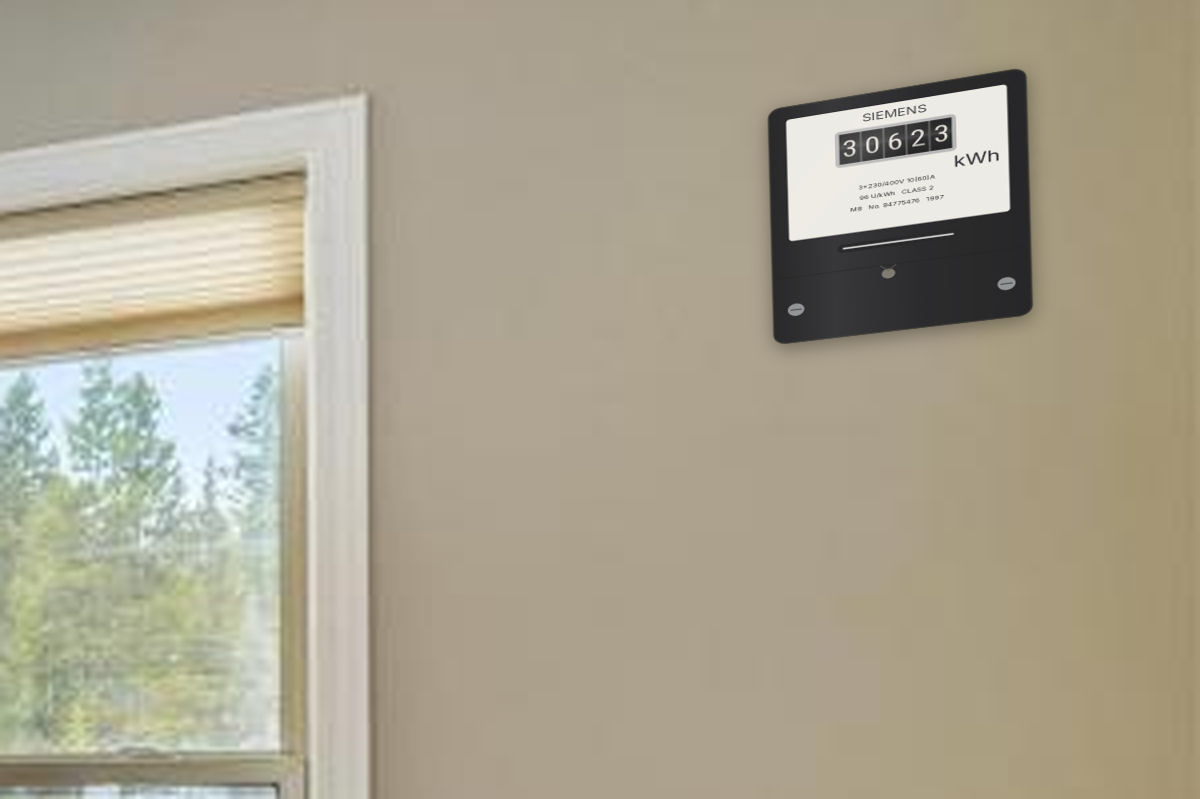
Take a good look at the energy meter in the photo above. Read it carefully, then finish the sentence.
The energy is 30623 kWh
